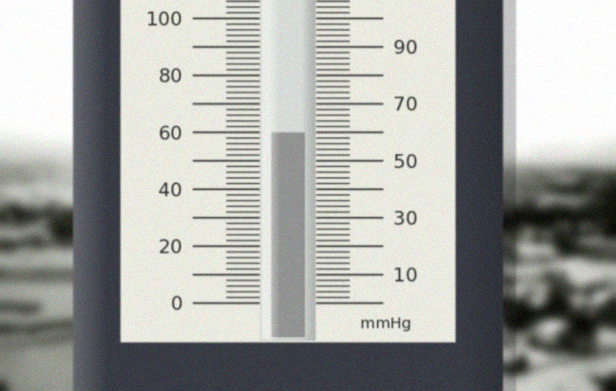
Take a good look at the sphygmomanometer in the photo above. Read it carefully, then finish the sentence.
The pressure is 60 mmHg
